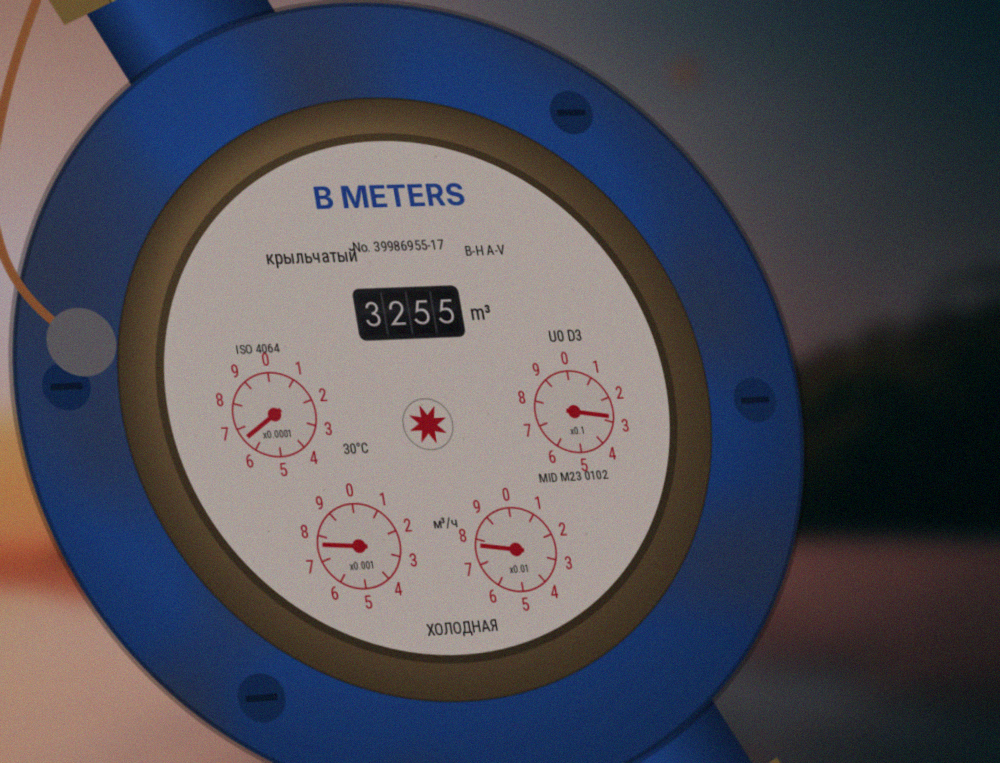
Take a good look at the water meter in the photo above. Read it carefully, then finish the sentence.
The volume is 3255.2776 m³
